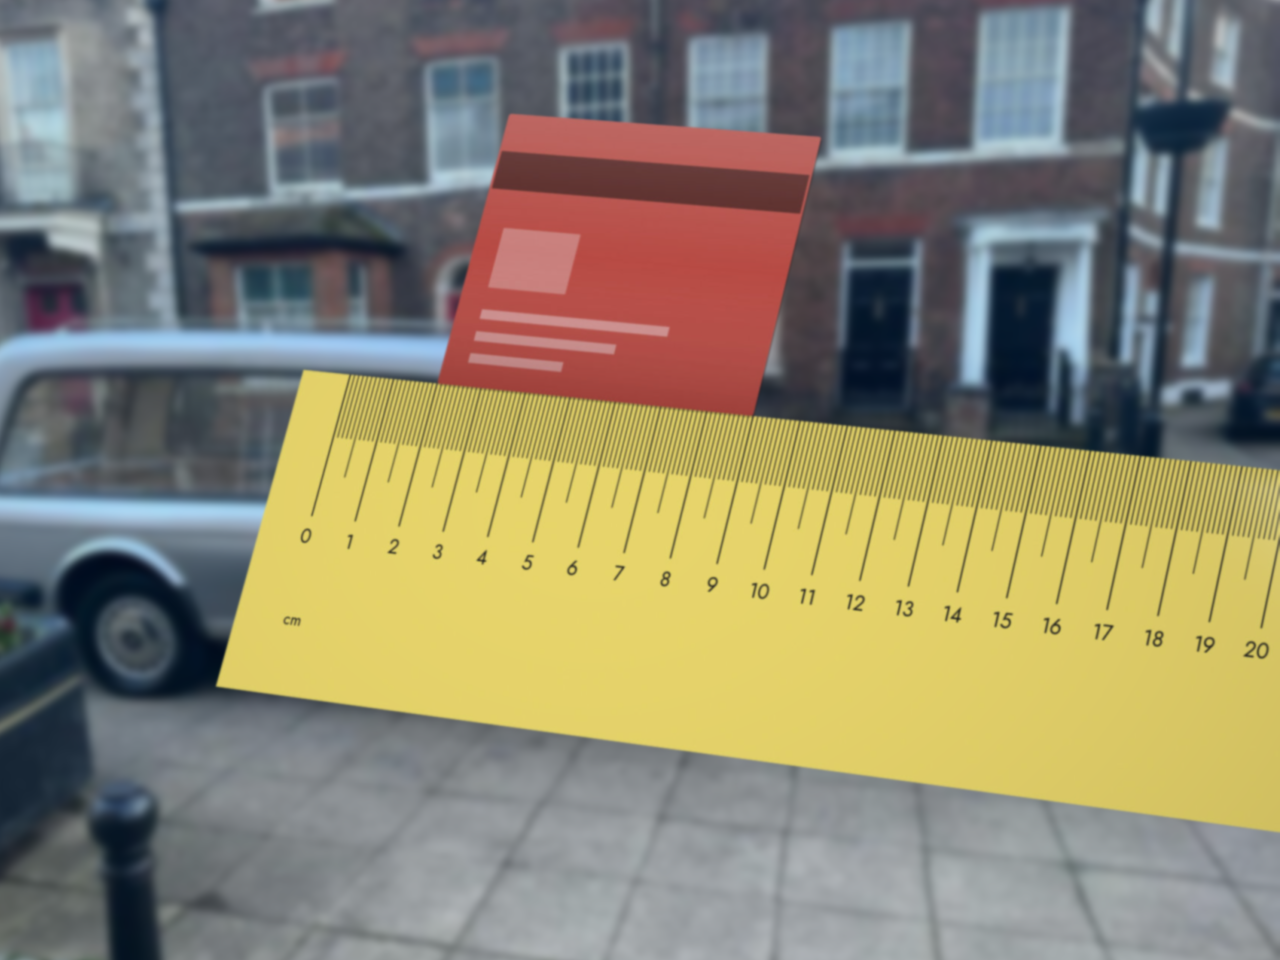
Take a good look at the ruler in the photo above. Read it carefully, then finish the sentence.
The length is 7 cm
